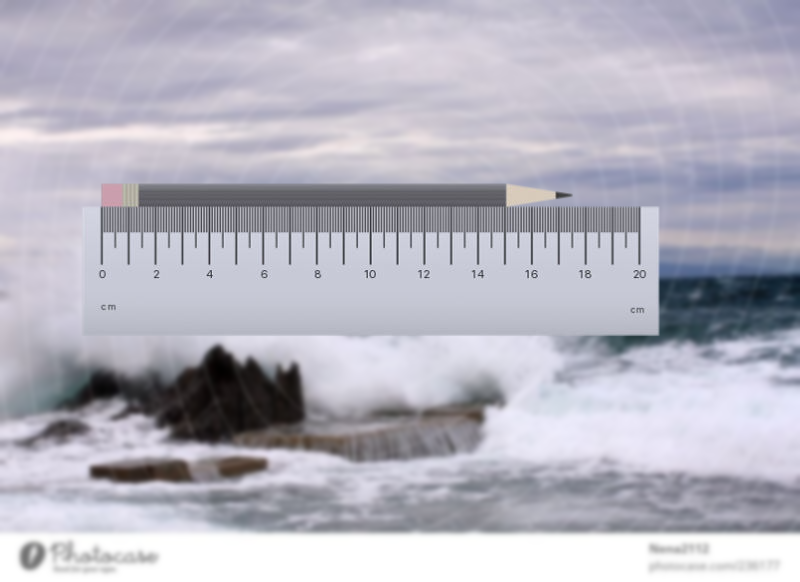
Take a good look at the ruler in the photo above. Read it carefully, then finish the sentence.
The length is 17.5 cm
